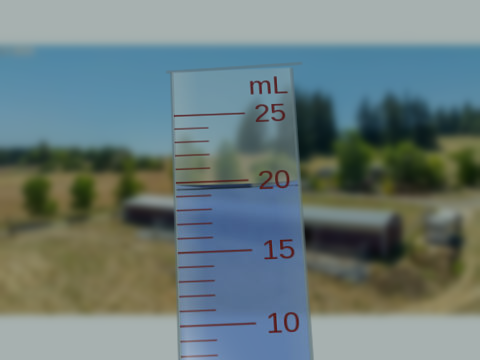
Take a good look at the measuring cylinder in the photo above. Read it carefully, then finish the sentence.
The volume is 19.5 mL
